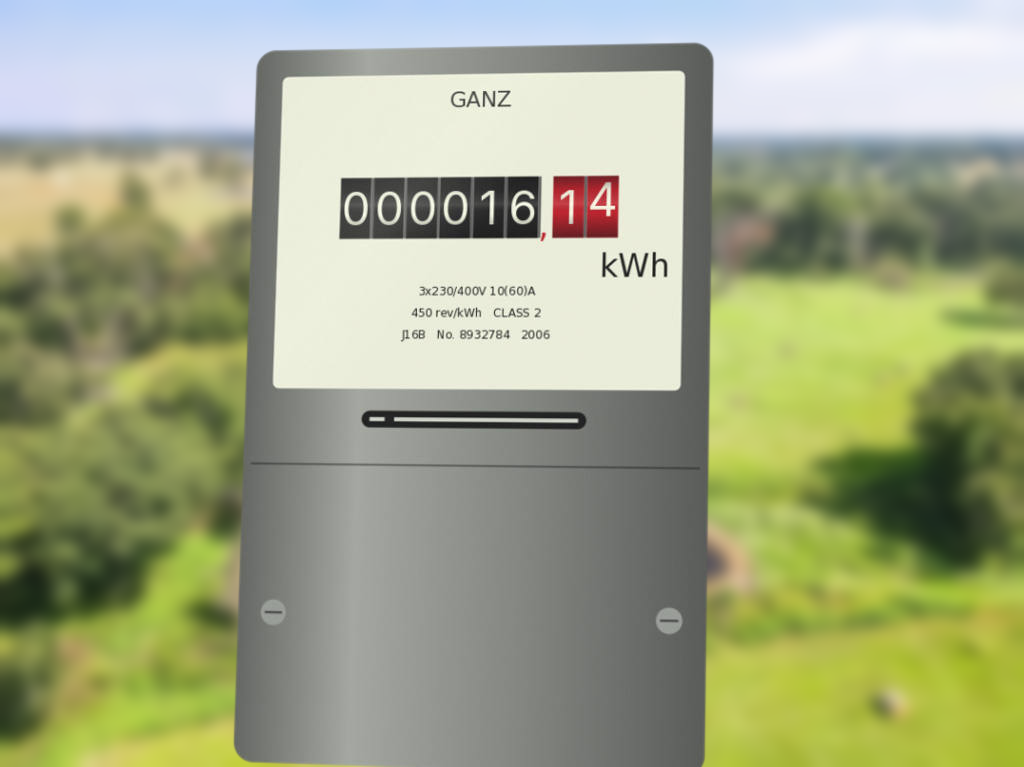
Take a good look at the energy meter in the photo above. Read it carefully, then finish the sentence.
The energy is 16.14 kWh
